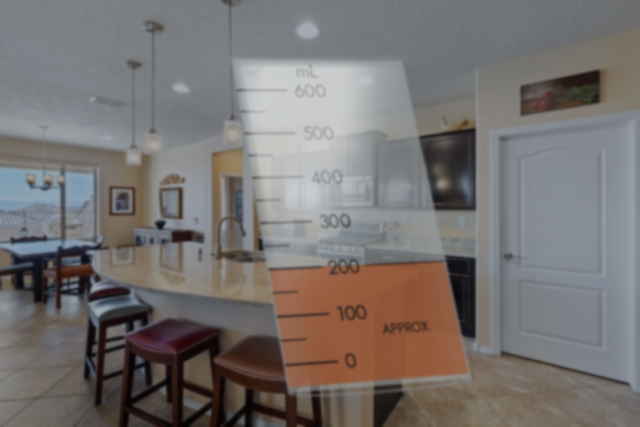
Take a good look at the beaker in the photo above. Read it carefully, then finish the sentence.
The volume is 200 mL
